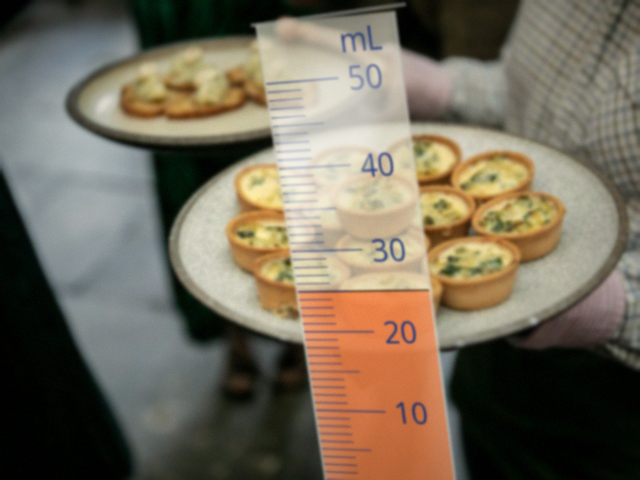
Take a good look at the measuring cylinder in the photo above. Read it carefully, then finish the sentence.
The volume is 25 mL
